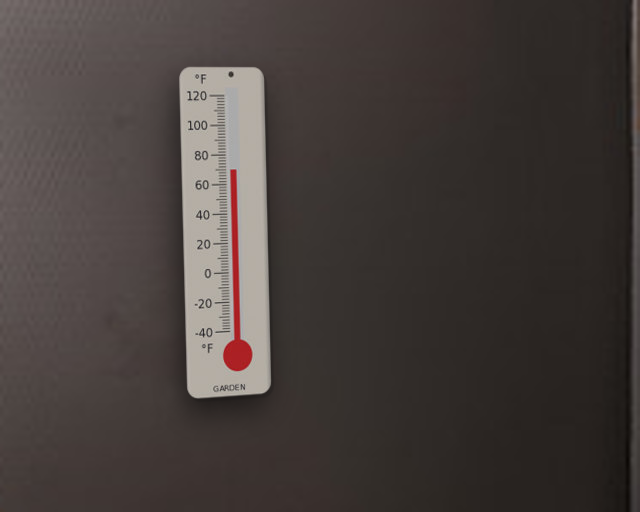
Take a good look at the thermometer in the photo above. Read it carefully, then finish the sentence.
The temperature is 70 °F
